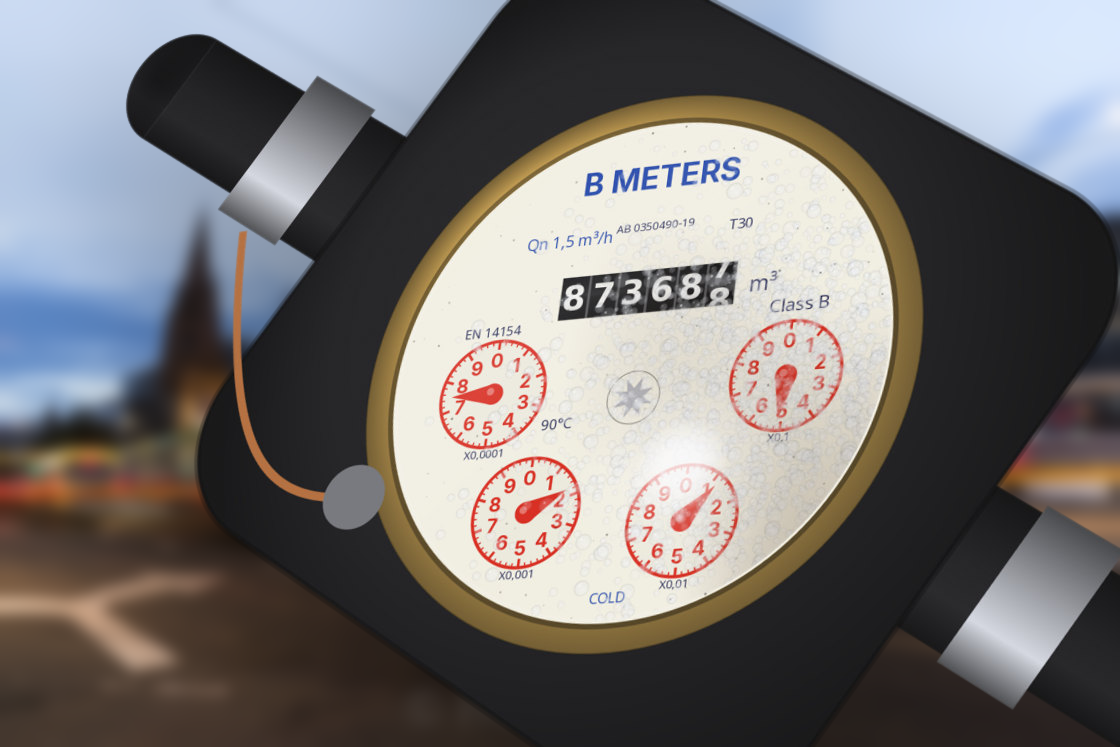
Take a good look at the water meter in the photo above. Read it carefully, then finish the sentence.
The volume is 873687.5117 m³
